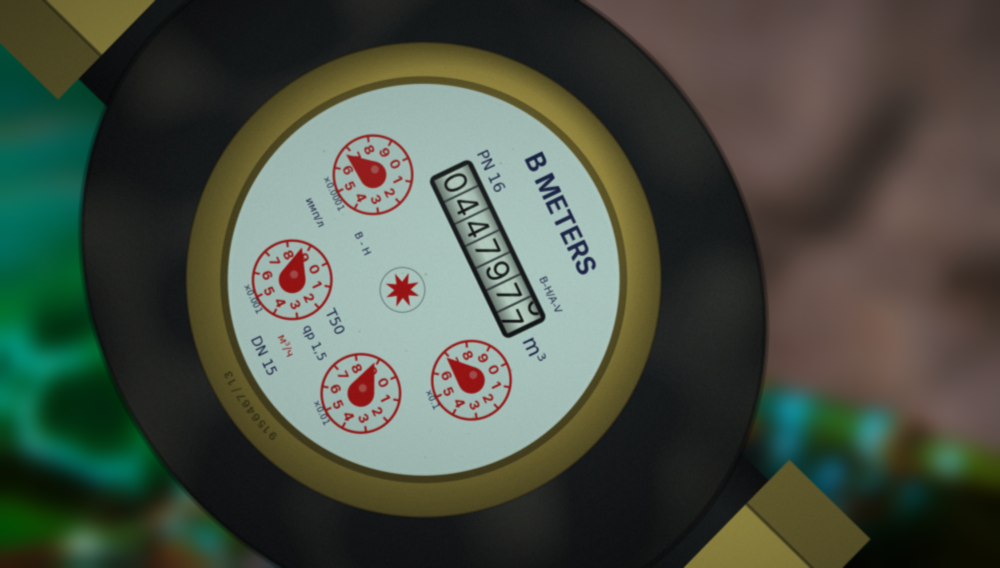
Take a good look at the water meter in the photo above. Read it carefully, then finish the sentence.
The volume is 447976.6886 m³
